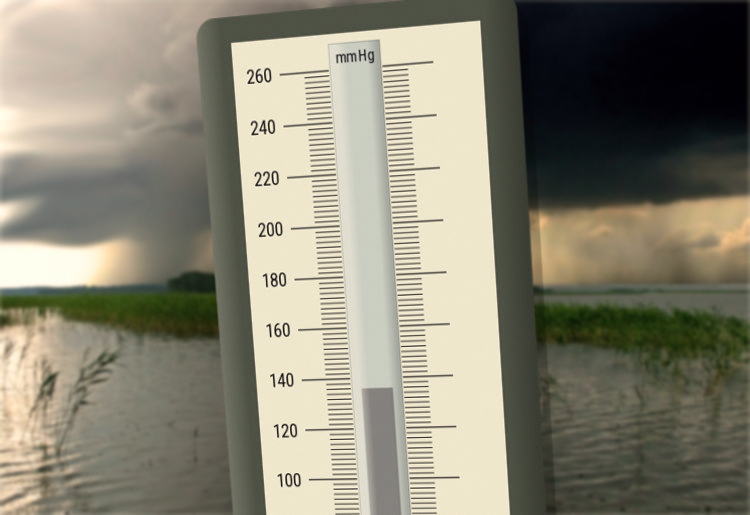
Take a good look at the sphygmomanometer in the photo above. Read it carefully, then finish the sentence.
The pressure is 136 mmHg
